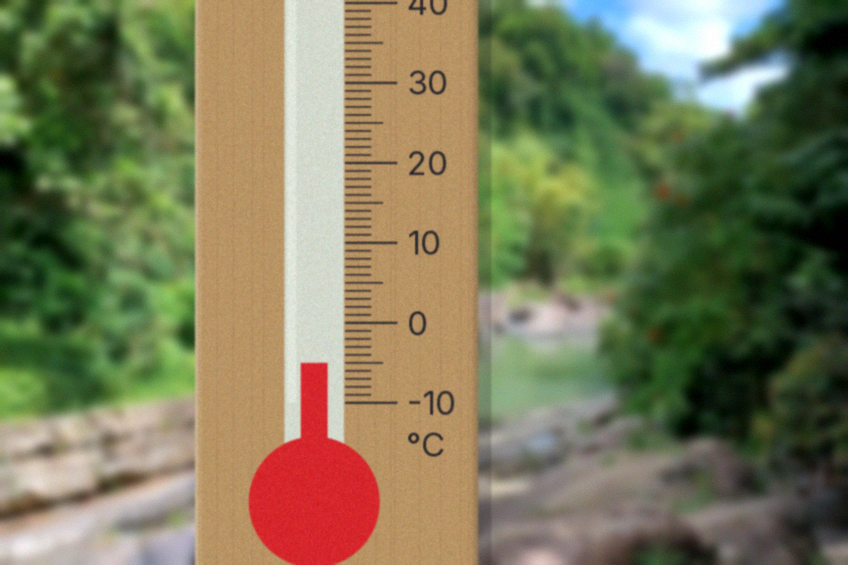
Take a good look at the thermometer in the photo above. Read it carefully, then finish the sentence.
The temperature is -5 °C
